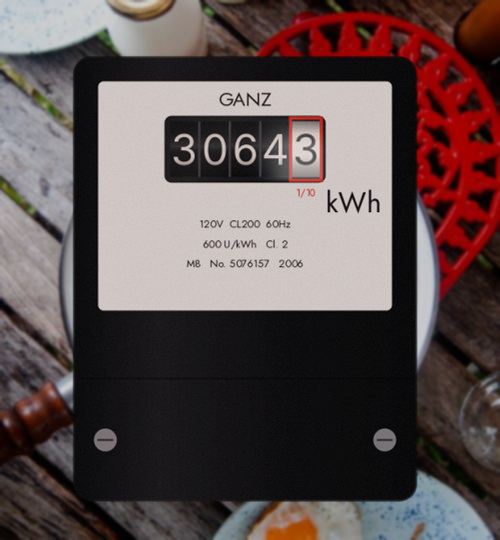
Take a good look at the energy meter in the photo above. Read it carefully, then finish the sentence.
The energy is 3064.3 kWh
